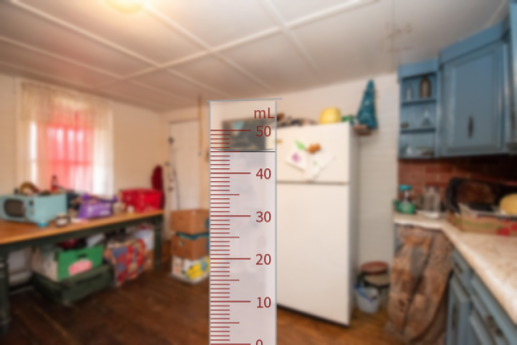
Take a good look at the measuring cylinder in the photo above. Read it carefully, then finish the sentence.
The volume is 45 mL
